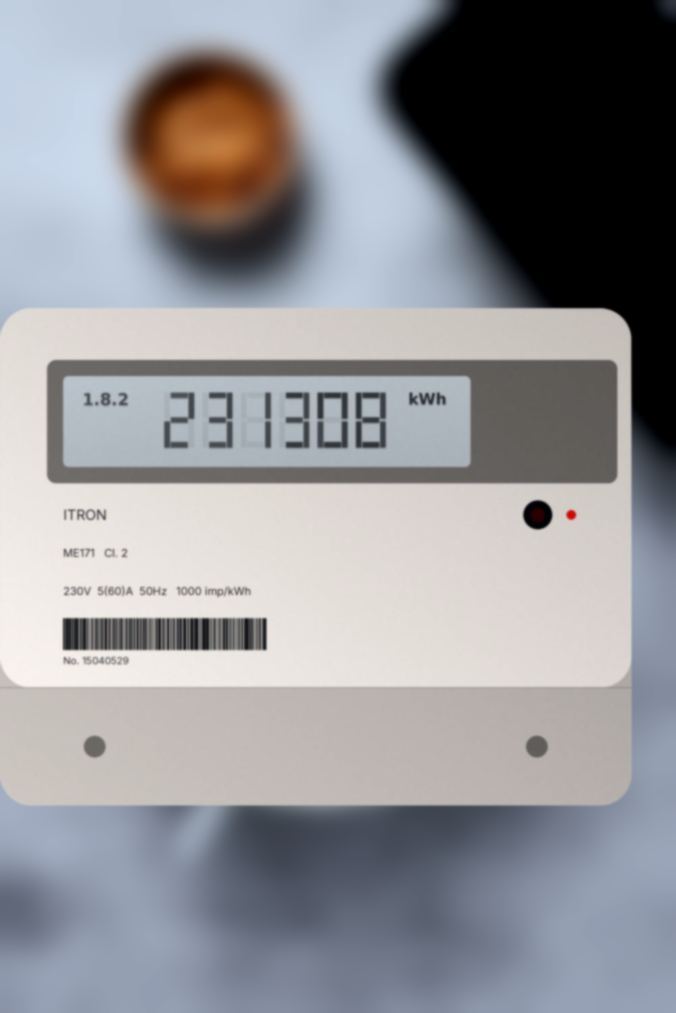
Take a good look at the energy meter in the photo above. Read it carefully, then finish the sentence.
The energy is 231308 kWh
